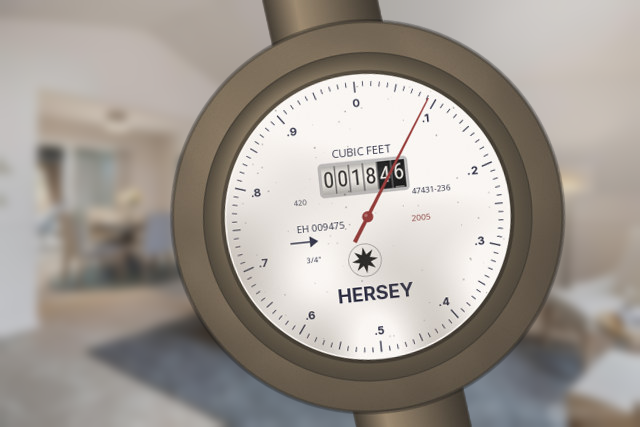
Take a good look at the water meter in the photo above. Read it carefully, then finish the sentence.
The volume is 1846.09 ft³
